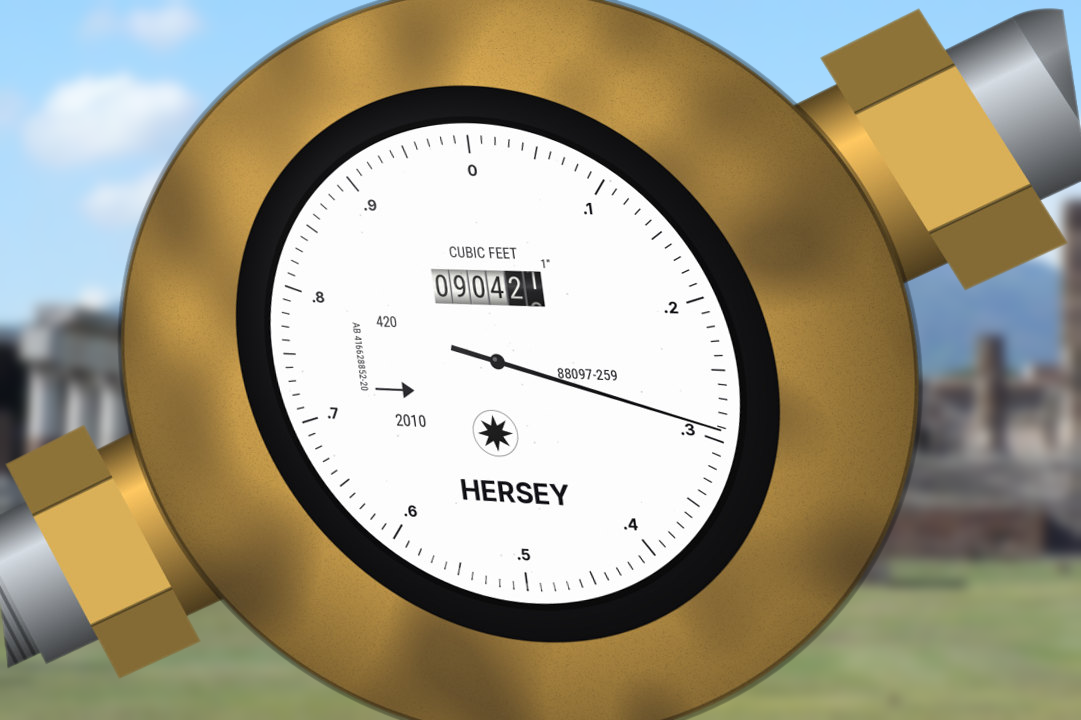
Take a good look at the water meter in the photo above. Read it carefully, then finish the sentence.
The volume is 90421.29 ft³
